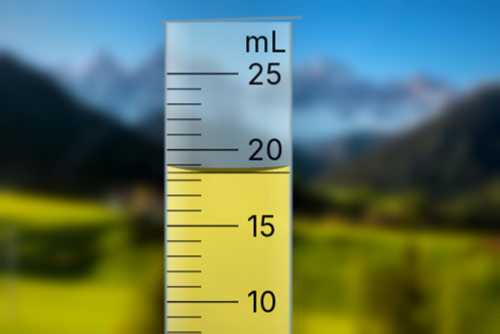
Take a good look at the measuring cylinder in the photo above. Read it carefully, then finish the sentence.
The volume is 18.5 mL
